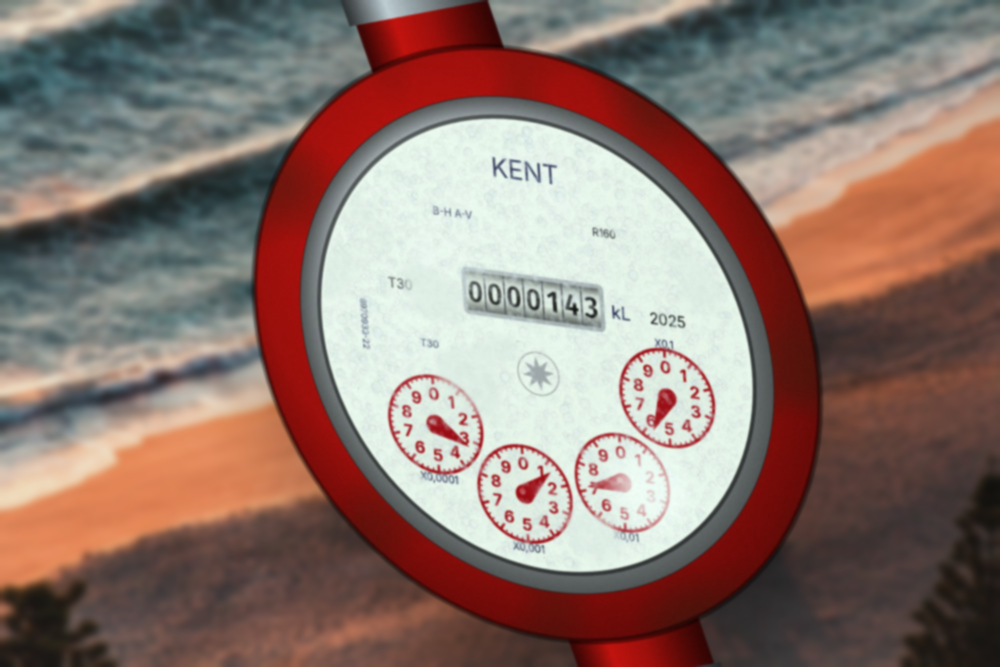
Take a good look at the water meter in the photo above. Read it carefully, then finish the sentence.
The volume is 143.5713 kL
